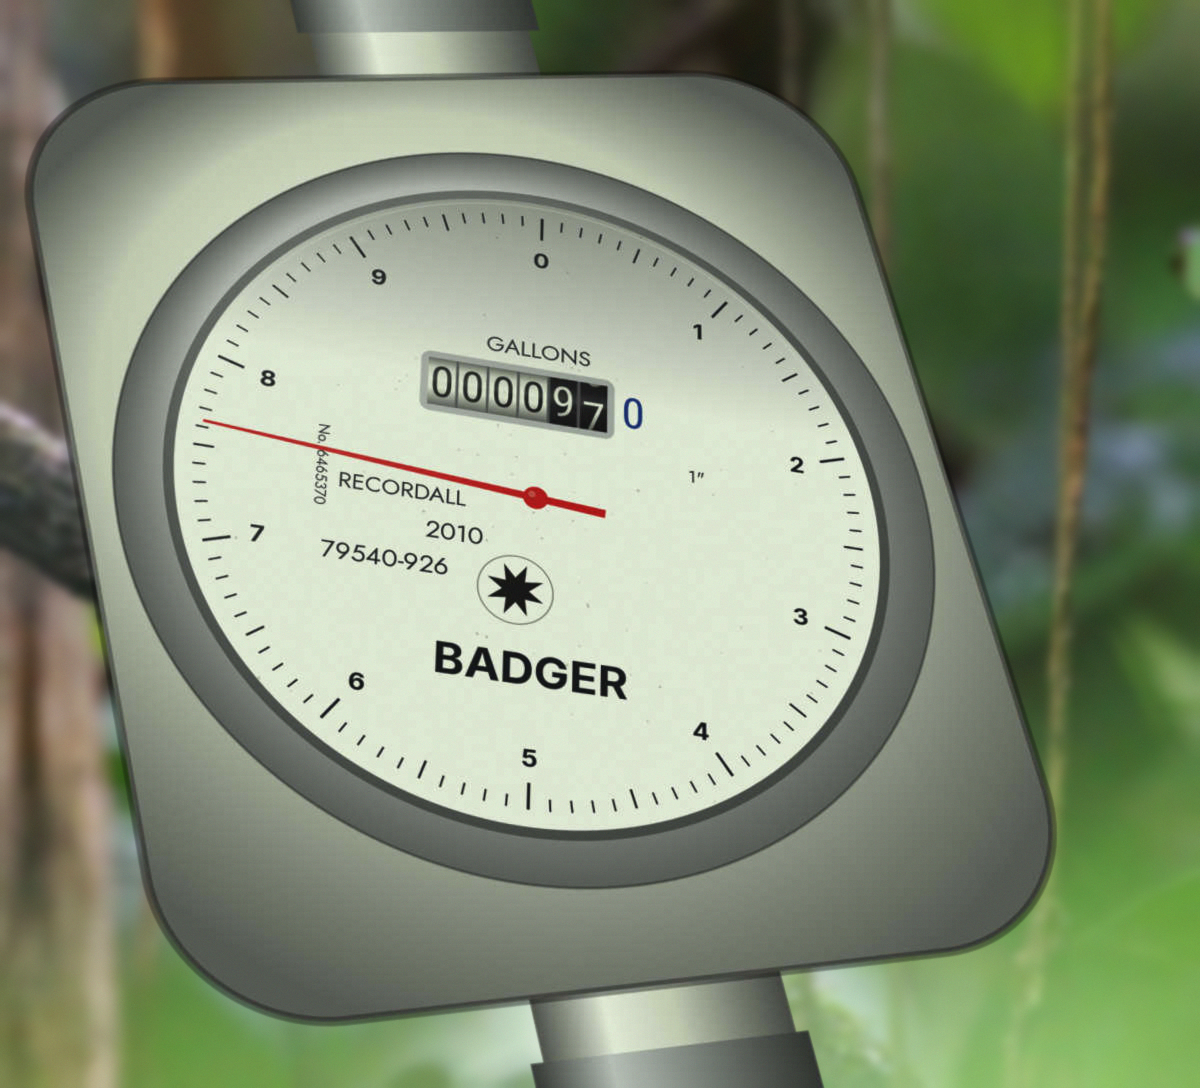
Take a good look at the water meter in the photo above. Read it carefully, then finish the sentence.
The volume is 967.6 gal
